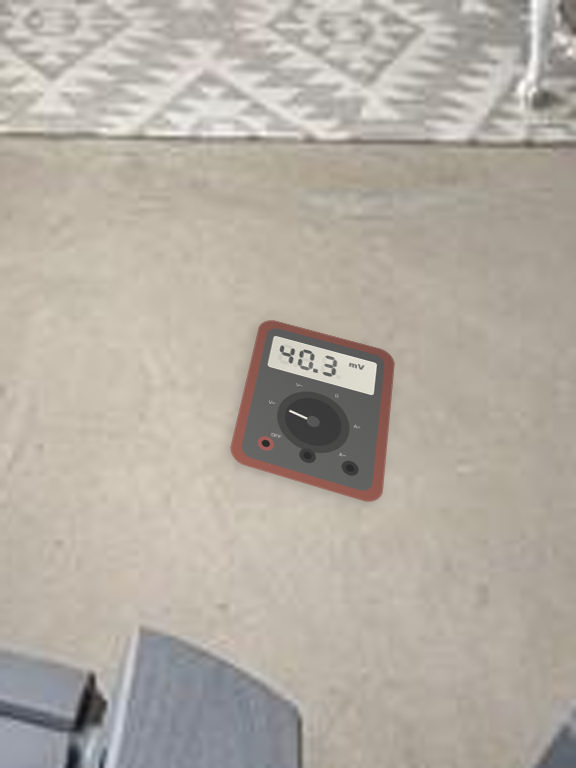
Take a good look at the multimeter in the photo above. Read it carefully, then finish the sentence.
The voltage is 40.3 mV
